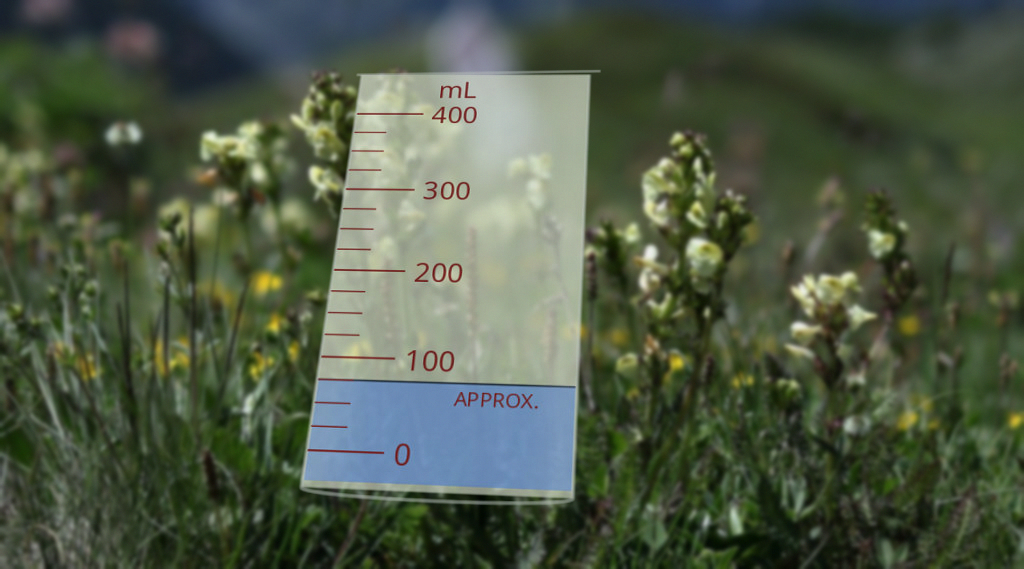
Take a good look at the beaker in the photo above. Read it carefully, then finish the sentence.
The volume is 75 mL
